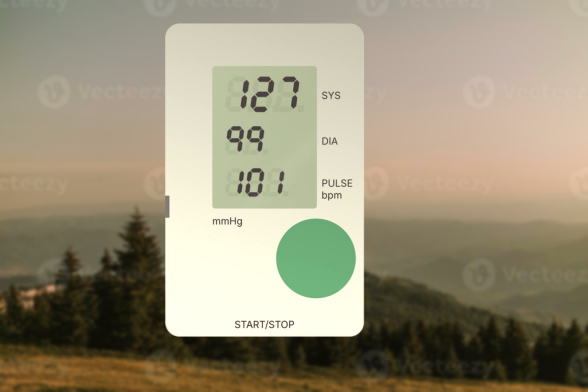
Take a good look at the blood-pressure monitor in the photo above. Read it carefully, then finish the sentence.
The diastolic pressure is 99 mmHg
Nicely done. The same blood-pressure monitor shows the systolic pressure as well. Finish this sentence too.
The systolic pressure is 127 mmHg
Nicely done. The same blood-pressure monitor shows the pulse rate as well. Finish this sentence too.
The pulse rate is 101 bpm
